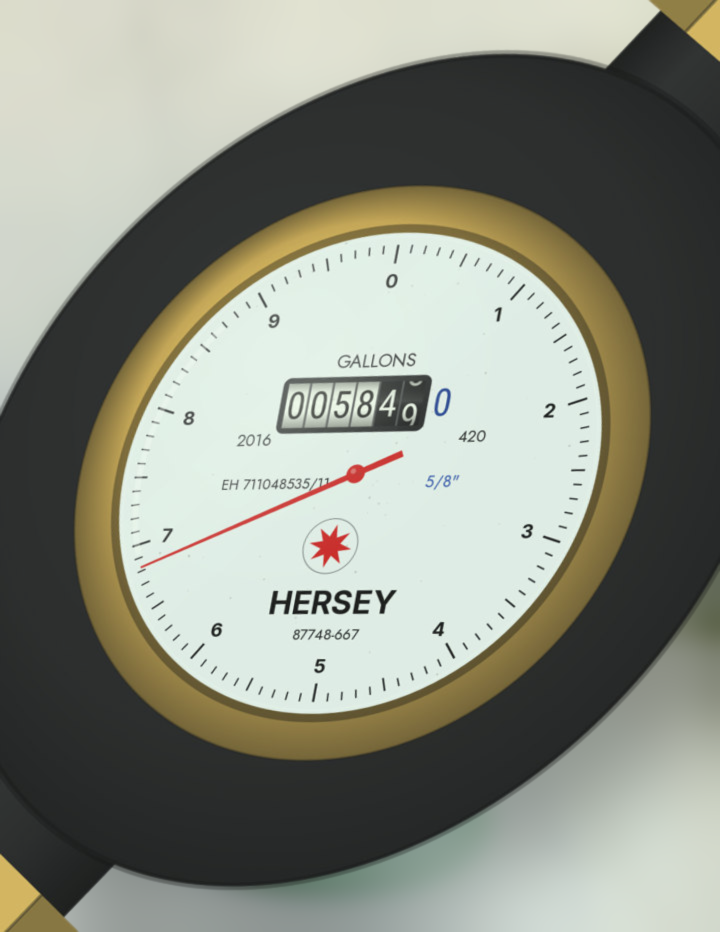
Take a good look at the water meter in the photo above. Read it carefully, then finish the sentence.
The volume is 58486.8 gal
